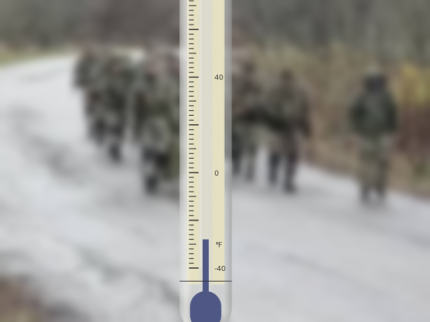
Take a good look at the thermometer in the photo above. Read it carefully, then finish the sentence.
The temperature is -28 °F
